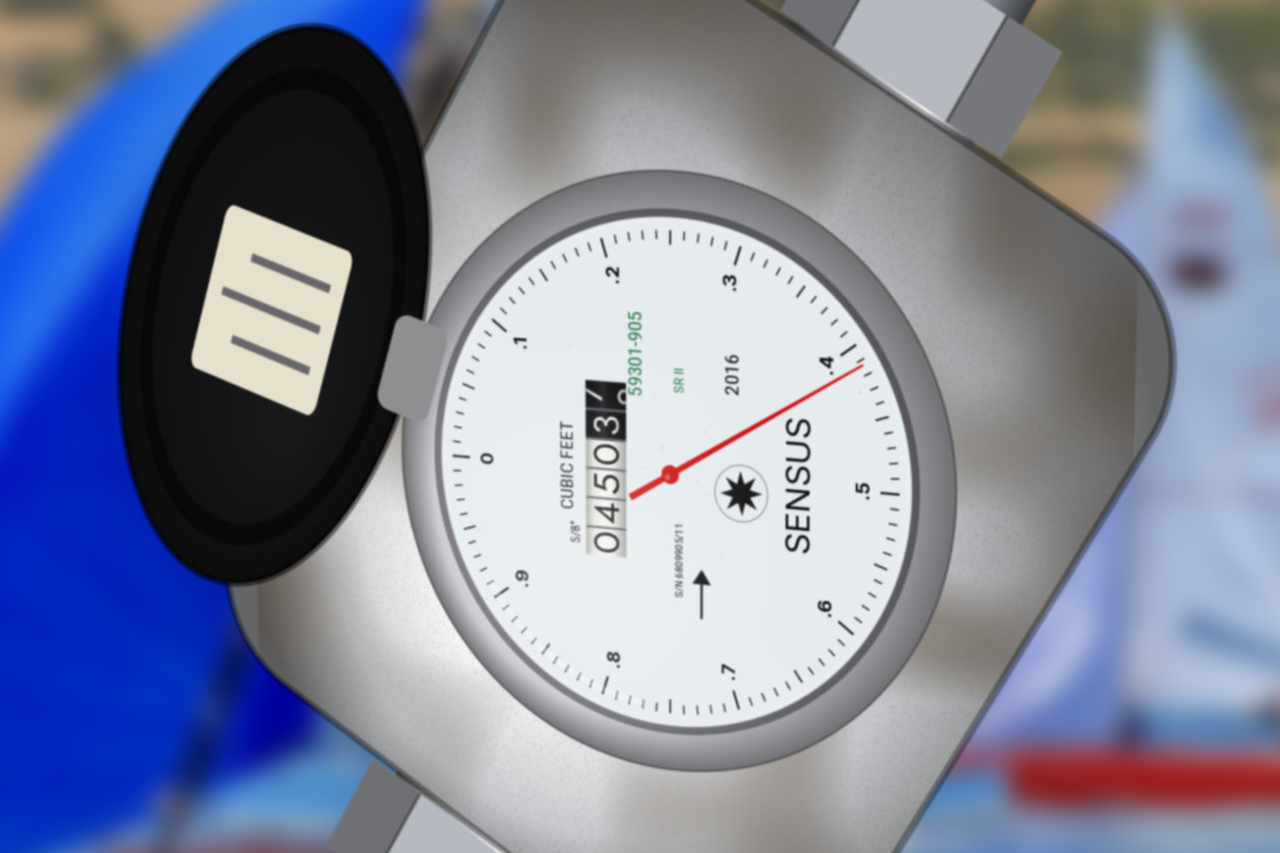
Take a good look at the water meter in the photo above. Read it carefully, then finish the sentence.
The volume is 45037.41 ft³
